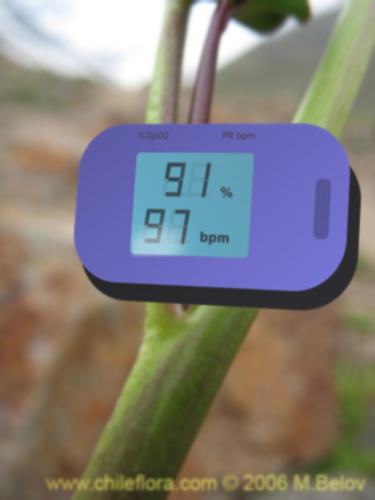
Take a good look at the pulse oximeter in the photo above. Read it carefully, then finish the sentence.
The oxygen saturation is 91 %
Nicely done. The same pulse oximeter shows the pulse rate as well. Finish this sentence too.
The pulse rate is 97 bpm
